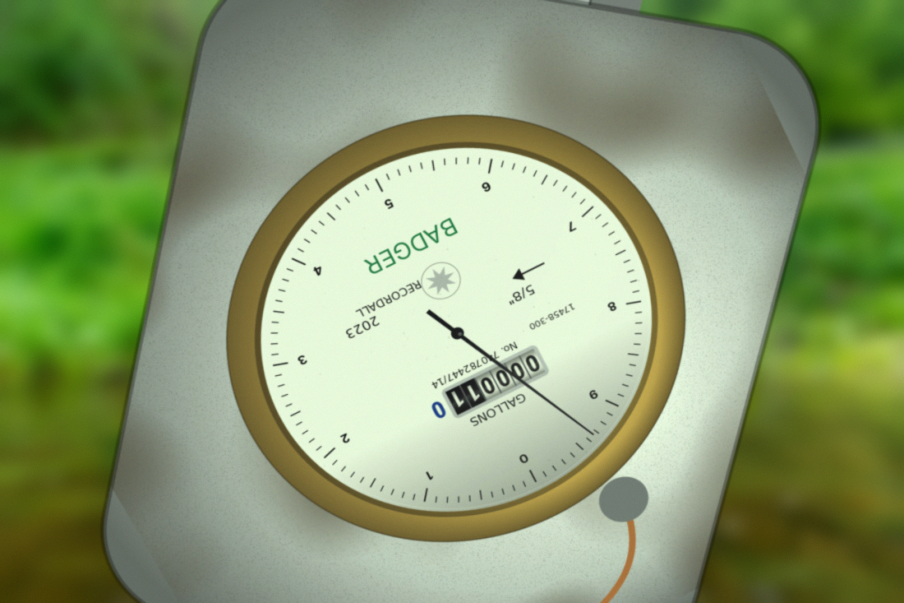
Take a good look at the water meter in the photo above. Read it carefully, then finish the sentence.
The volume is 109.3 gal
